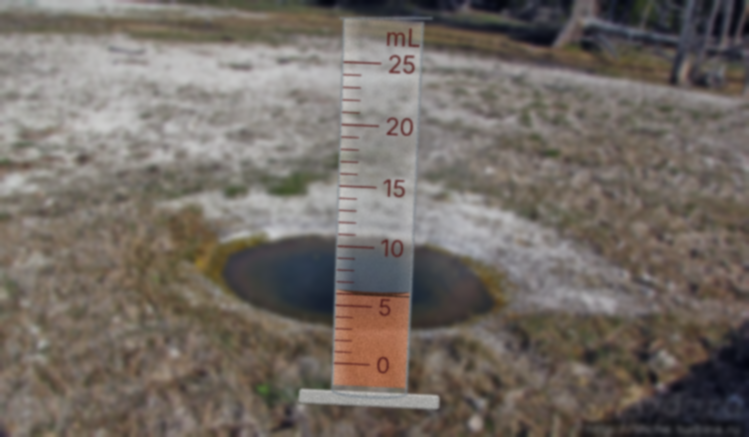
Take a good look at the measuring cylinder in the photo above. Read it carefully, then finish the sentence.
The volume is 6 mL
